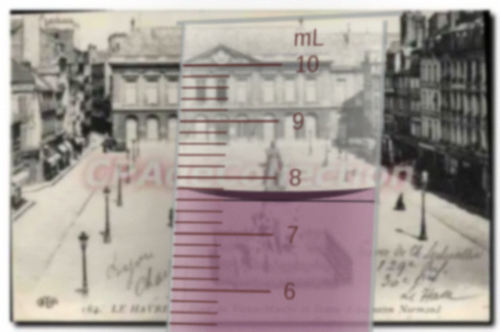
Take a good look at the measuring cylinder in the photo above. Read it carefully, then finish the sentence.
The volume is 7.6 mL
